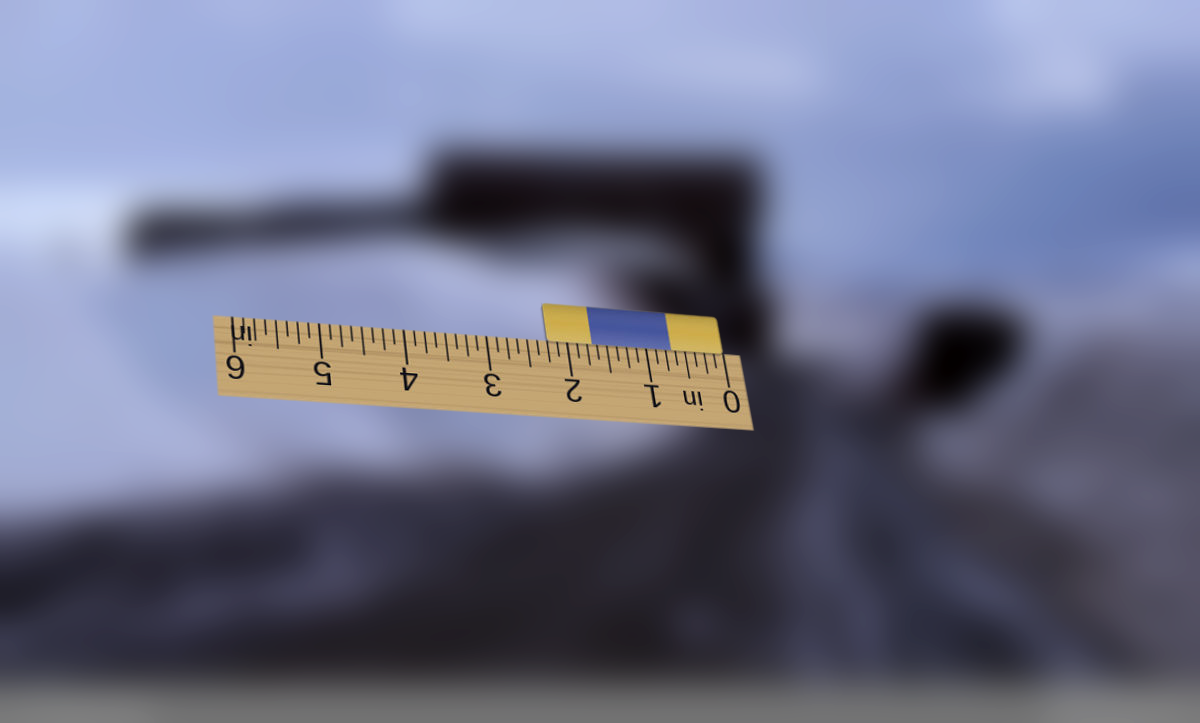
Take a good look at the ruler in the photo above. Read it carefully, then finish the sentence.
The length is 2.25 in
